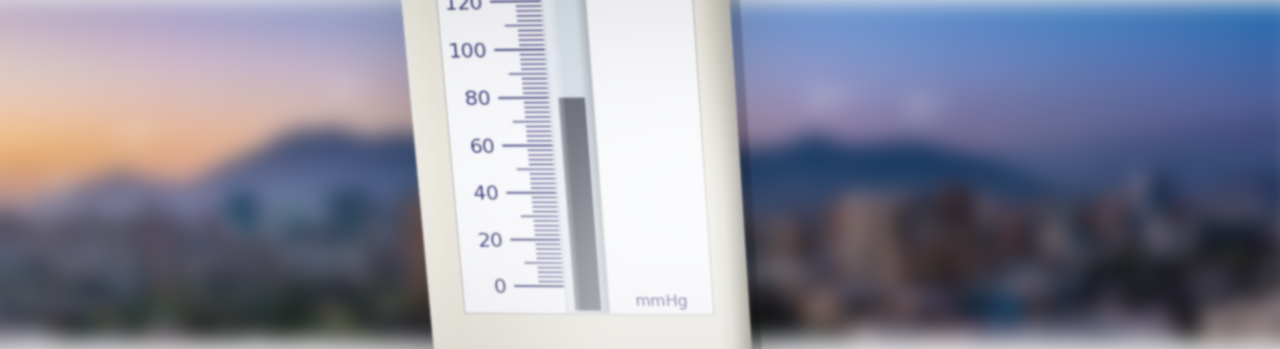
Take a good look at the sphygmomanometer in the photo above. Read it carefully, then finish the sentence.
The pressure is 80 mmHg
